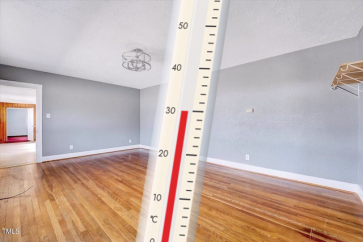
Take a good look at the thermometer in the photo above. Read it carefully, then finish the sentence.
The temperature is 30 °C
